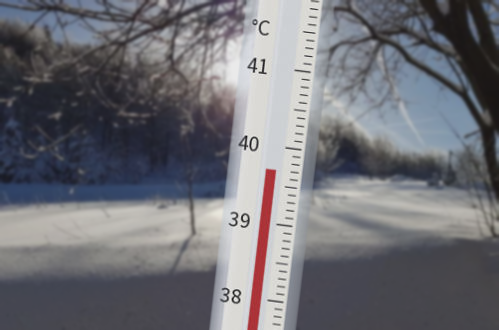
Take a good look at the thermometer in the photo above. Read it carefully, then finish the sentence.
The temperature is 39.7 °C
